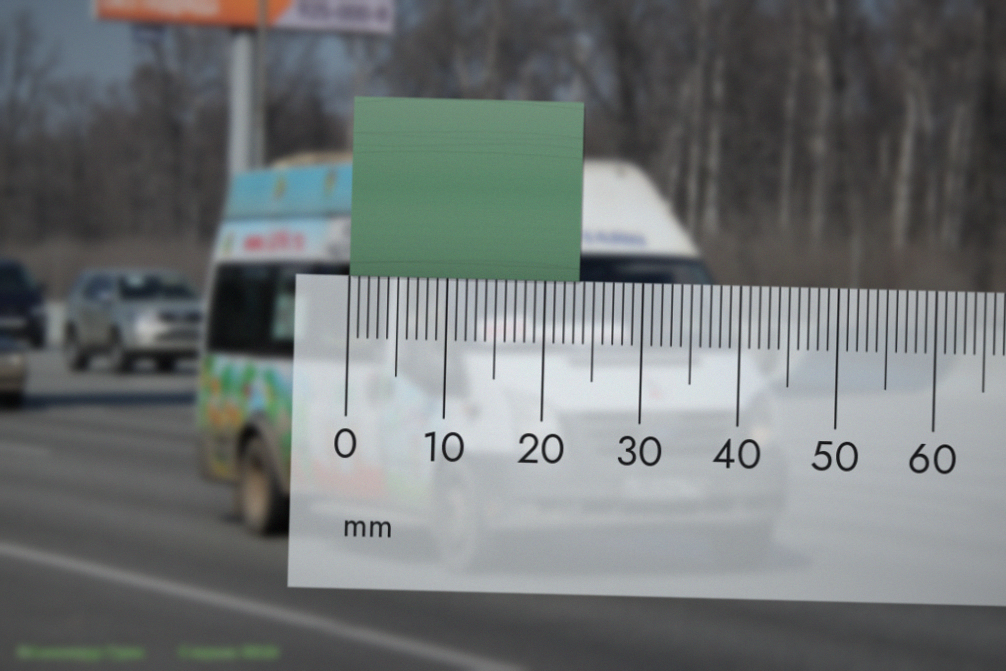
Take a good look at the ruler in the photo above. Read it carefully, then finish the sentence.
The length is 23.5 mm
